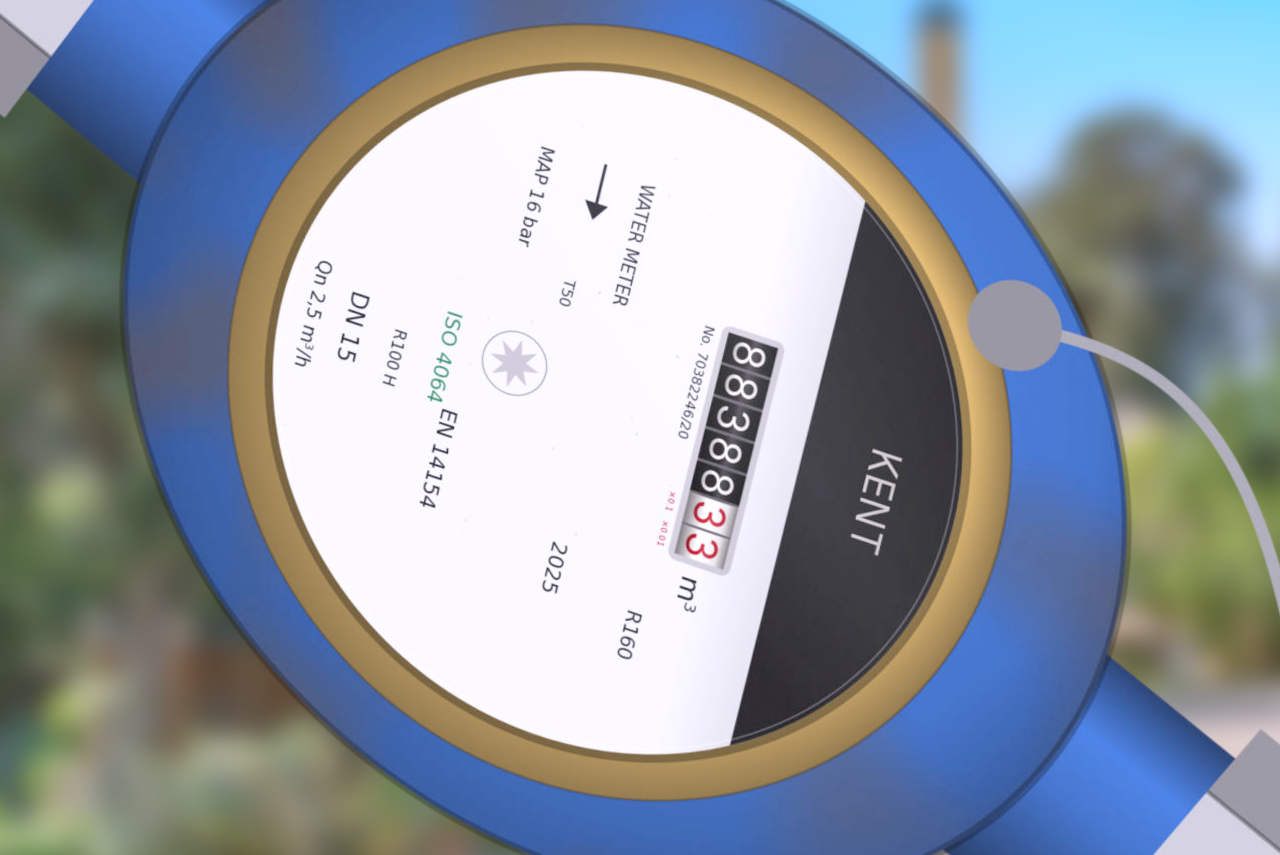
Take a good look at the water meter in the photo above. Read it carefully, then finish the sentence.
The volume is 88388.33 m³
